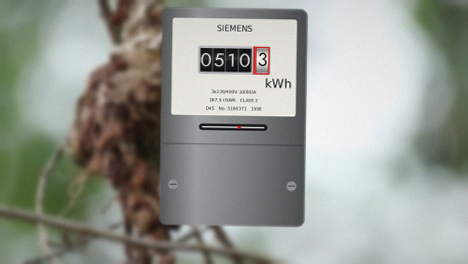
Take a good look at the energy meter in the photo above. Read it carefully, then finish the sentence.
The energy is 510.3 kWh
